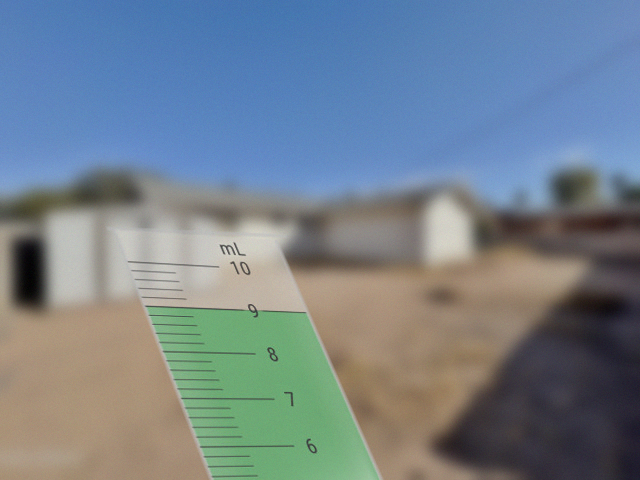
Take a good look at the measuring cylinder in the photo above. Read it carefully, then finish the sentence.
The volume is 9 mL
